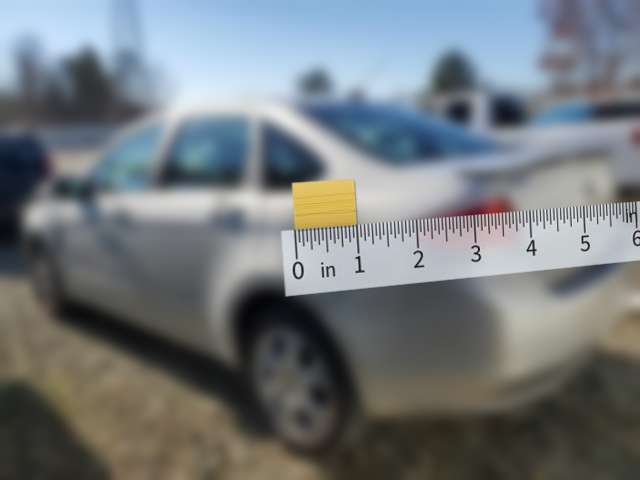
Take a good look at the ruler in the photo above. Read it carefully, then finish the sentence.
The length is 1 in
